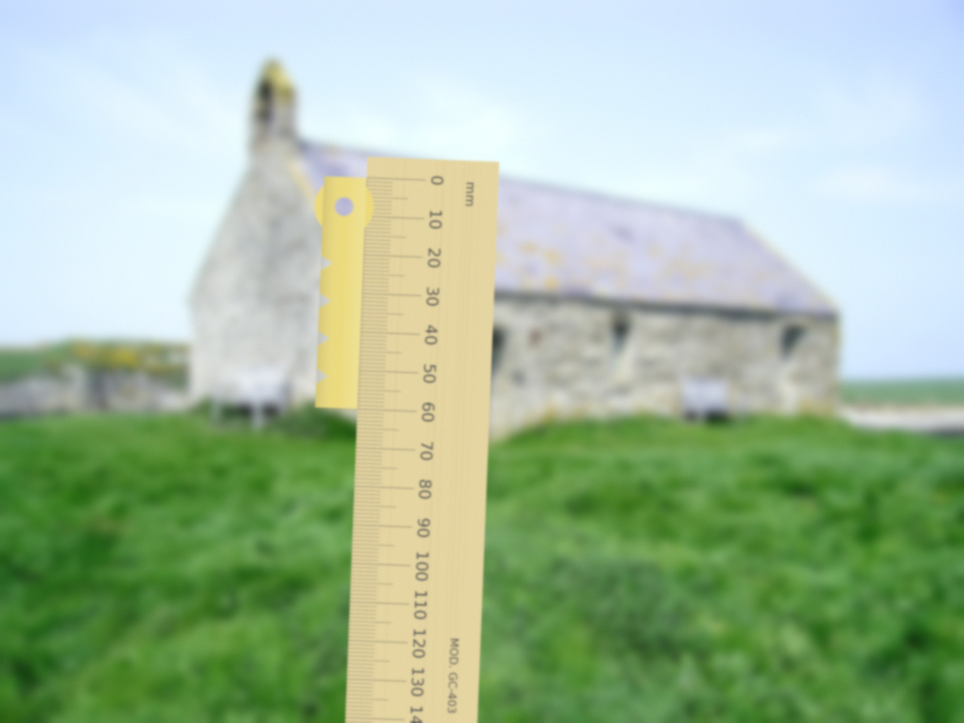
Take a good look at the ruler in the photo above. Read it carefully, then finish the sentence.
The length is 60 mm
